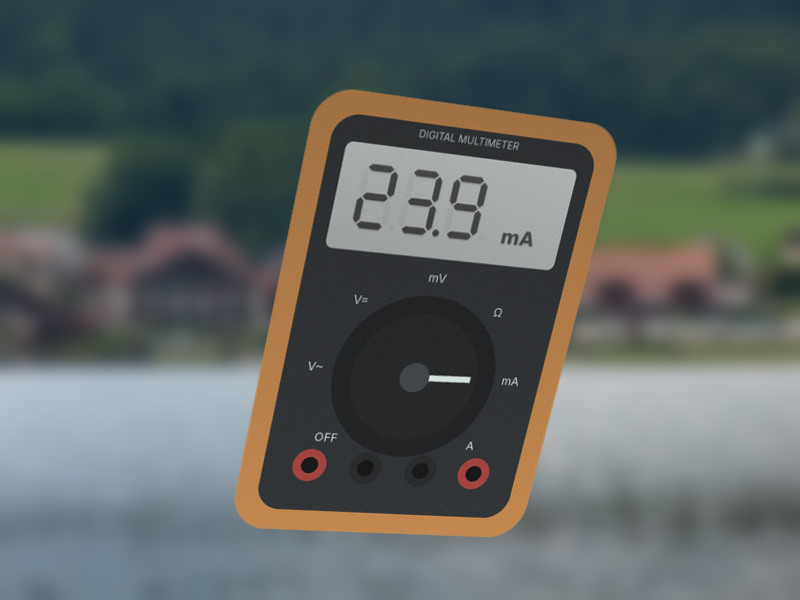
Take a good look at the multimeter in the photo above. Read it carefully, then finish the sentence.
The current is 23.9 mA
